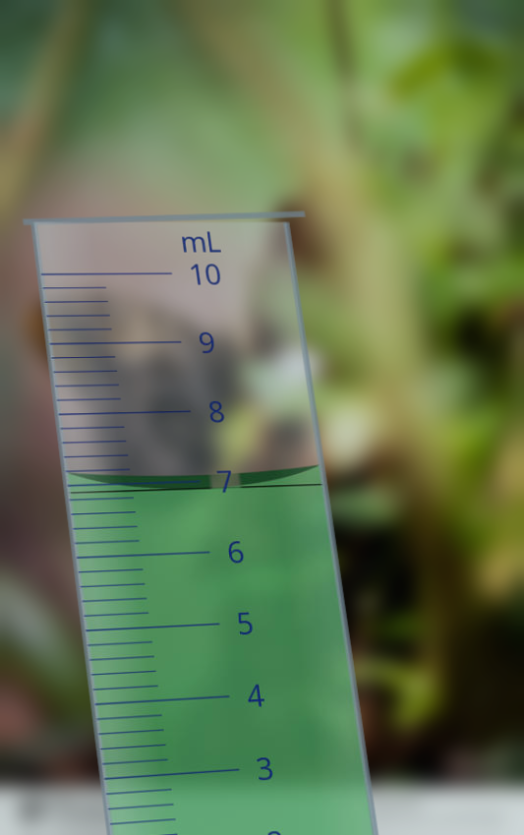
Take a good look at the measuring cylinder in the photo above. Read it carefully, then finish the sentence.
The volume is 6.9 mL
